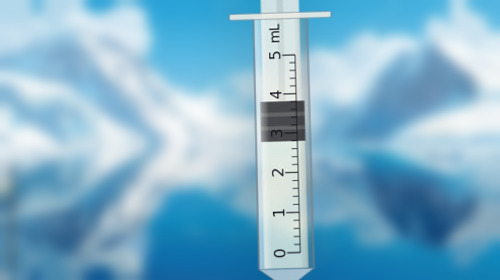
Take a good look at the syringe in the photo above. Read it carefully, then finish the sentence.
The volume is 2.8 mL
